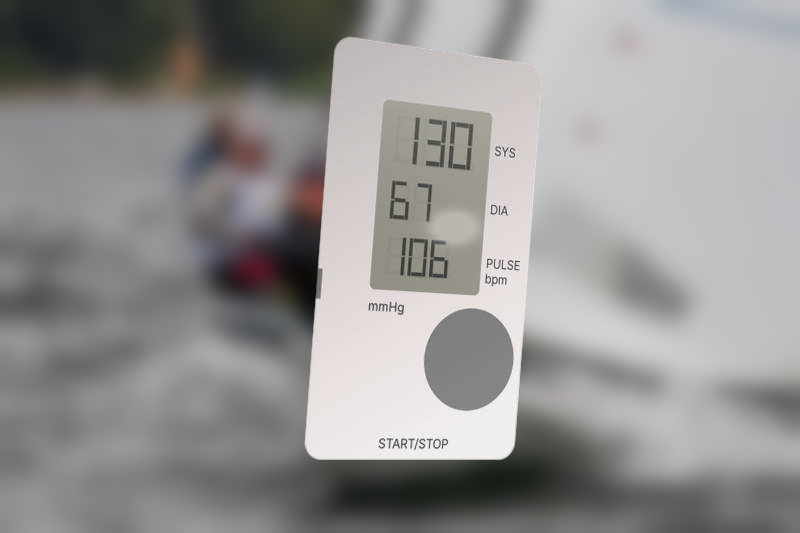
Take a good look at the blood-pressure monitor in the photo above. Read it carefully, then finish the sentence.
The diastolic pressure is 67 mmHg
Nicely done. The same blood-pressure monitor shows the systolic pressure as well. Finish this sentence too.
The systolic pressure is 130 mmHg
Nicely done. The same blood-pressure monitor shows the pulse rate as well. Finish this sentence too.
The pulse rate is 106 bpm
